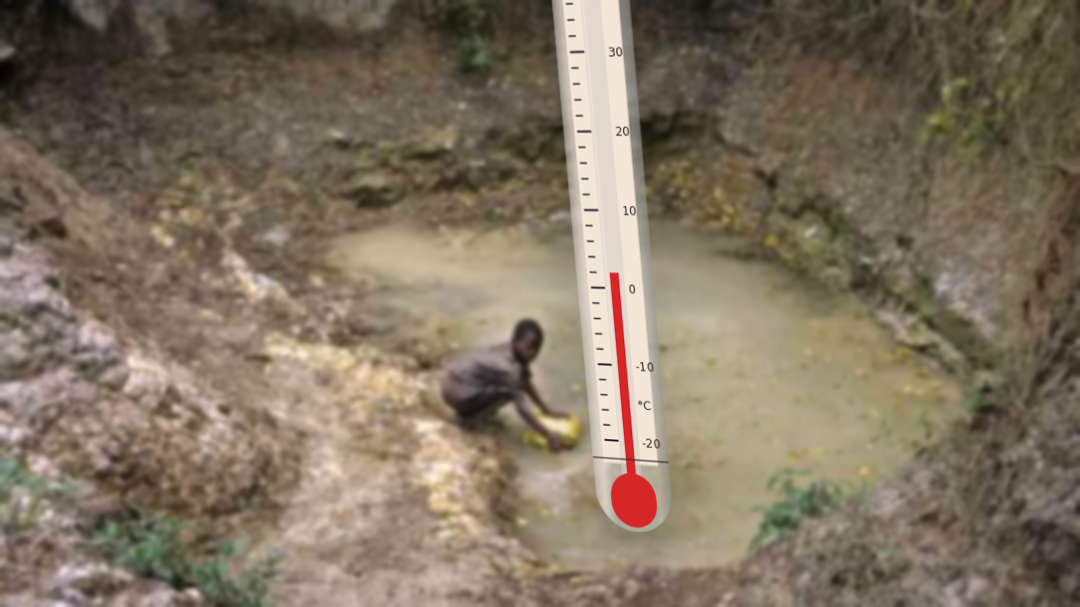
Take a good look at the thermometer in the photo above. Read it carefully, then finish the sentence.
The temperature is 2 °C
